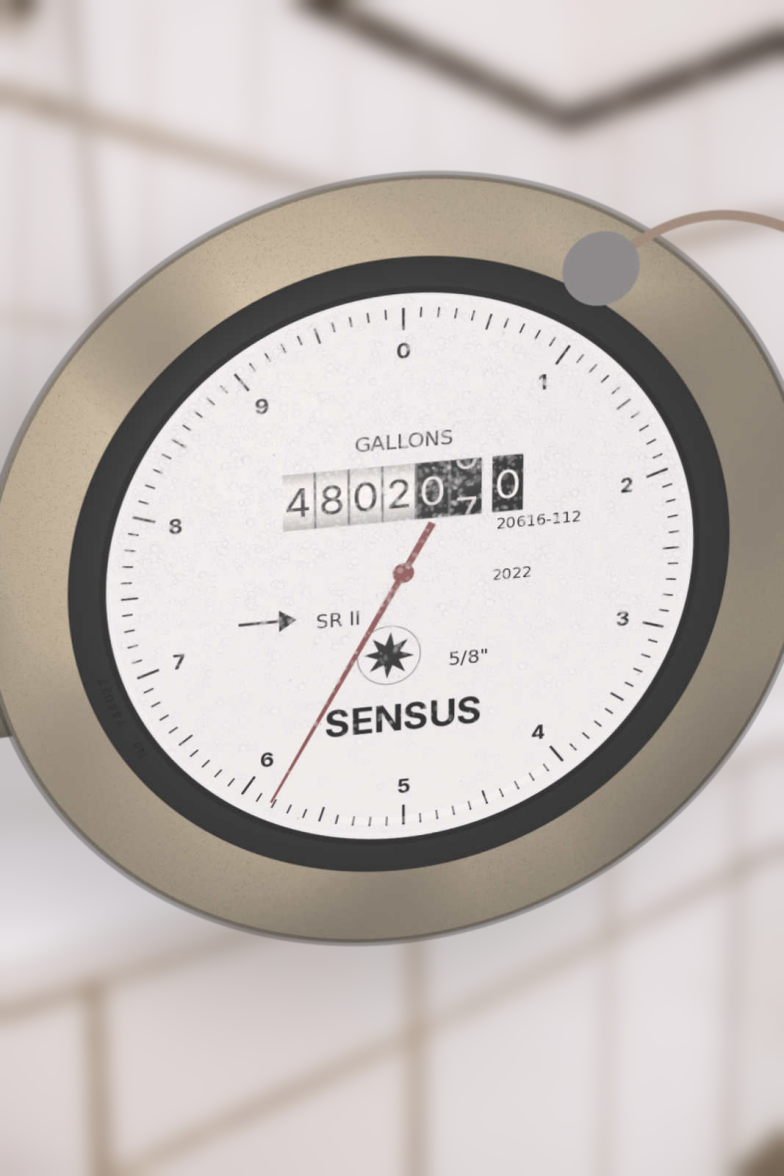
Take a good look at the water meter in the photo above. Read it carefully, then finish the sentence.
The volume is 4802065.8 gal
